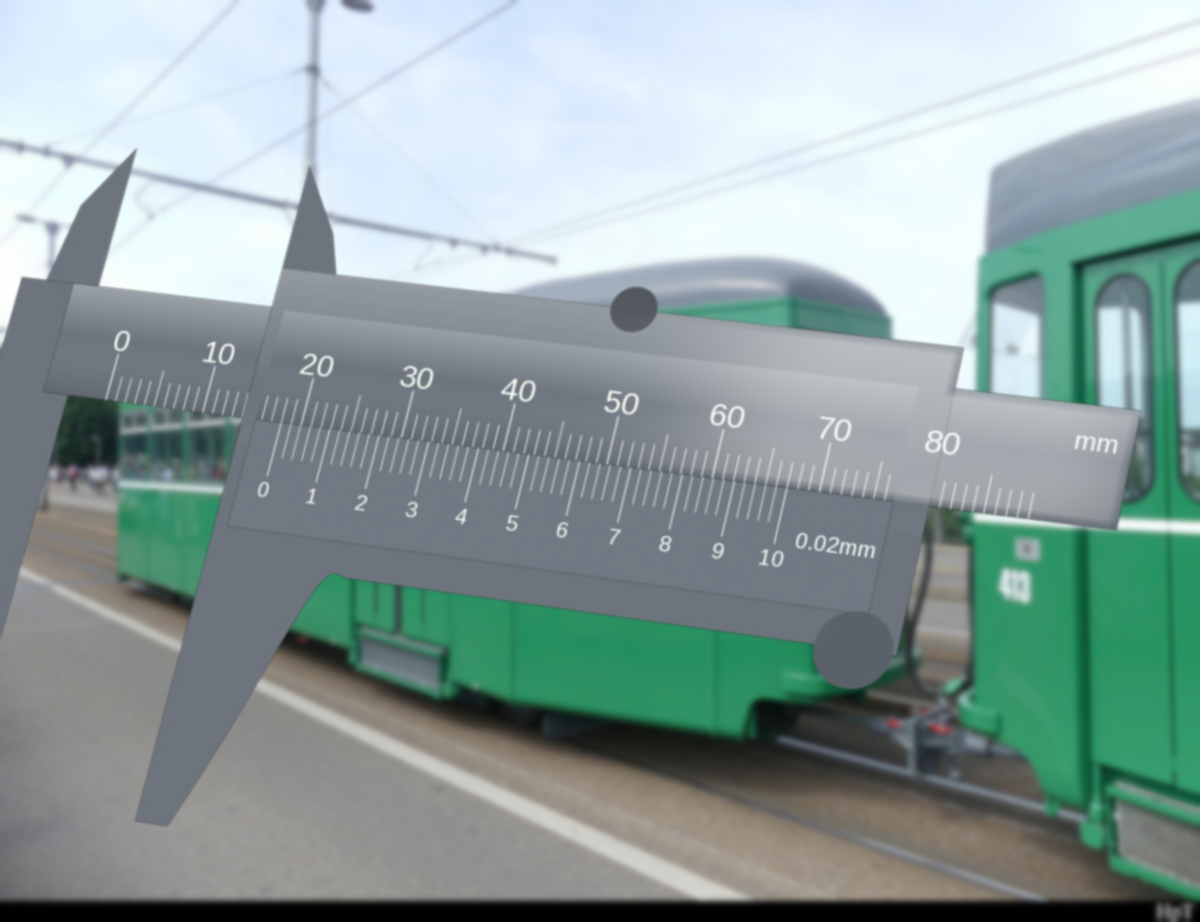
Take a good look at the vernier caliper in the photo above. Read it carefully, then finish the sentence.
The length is 18.0 mm
